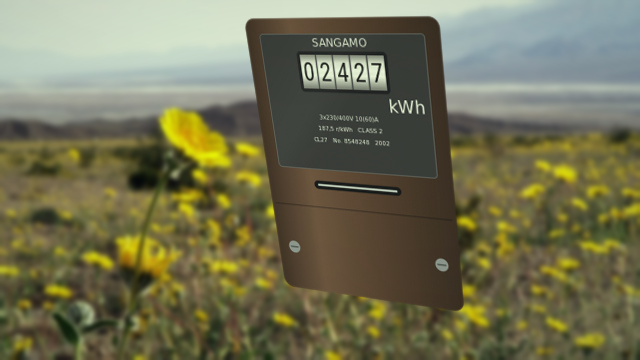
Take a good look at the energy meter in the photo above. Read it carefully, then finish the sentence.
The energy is 2427 kWh
